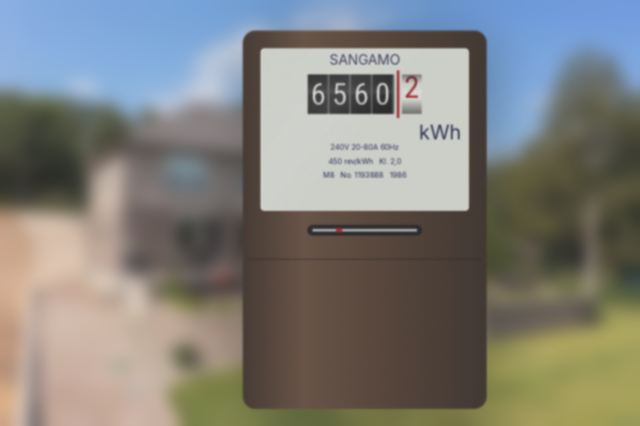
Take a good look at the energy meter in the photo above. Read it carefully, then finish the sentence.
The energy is 6560.2 kWh
